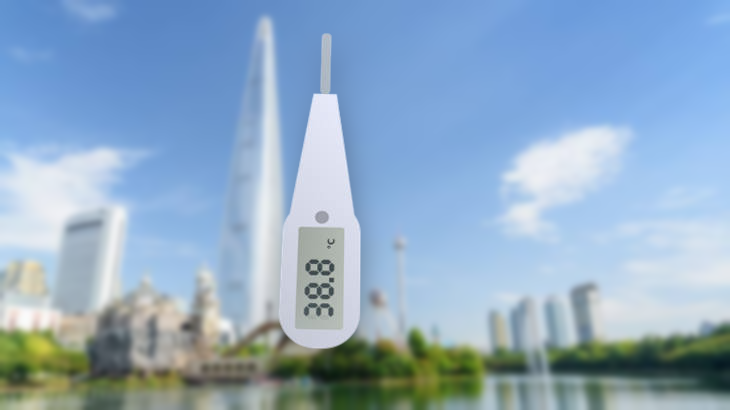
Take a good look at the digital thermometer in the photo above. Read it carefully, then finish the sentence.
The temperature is 38.8 °C
